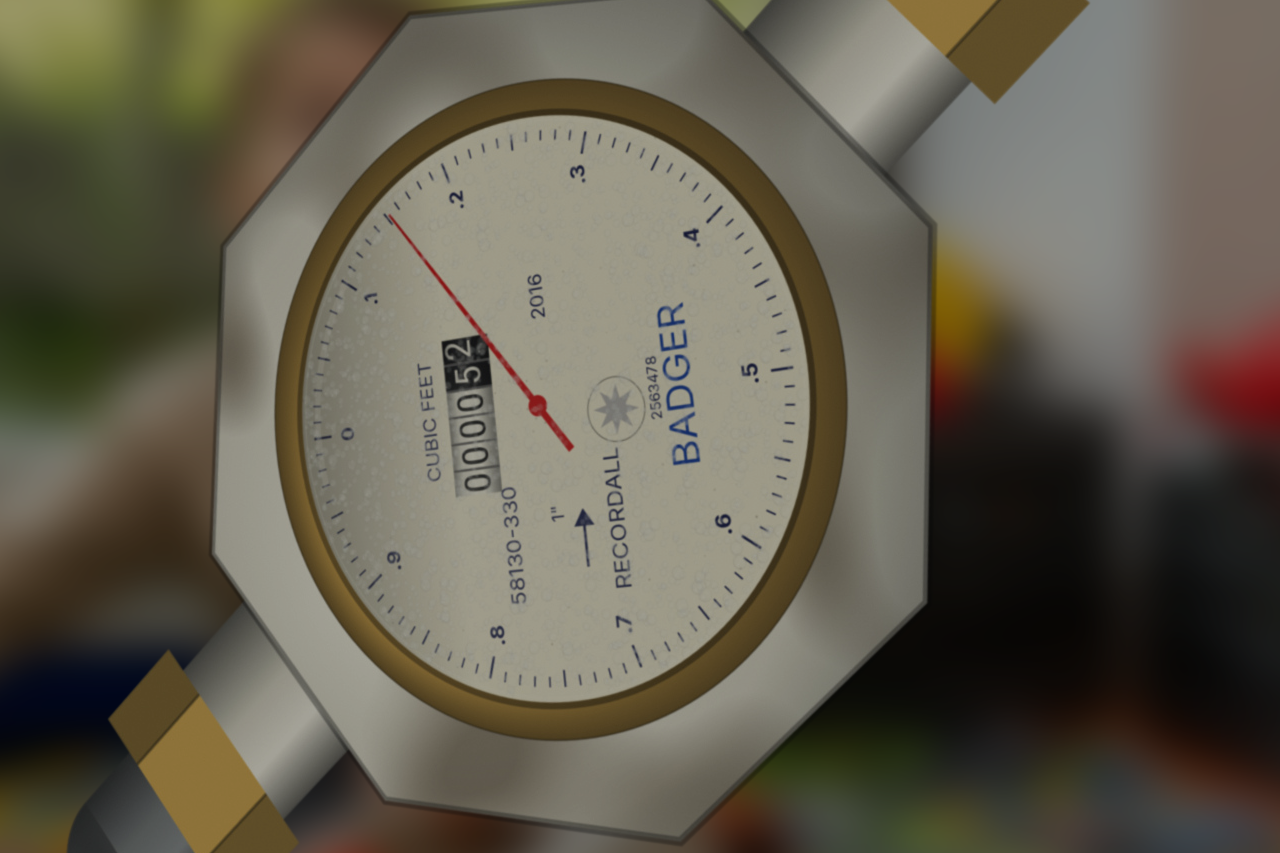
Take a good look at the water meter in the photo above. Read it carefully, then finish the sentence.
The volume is 52.15 ft³
